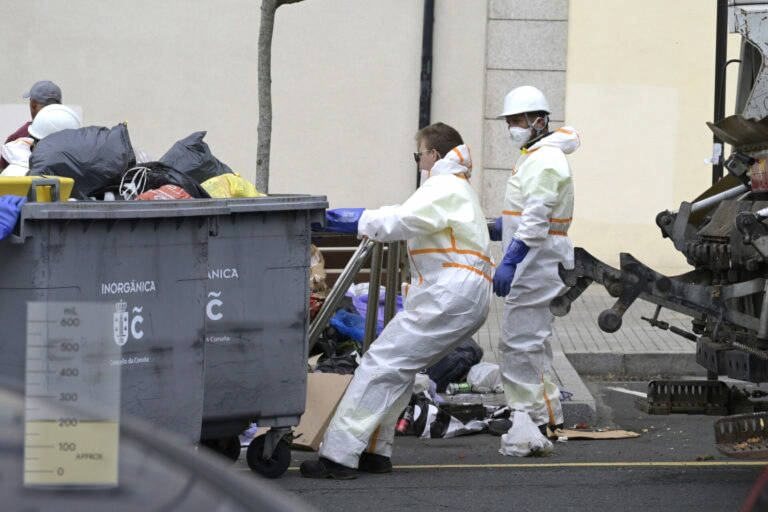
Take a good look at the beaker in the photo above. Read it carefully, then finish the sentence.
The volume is 200 mL
